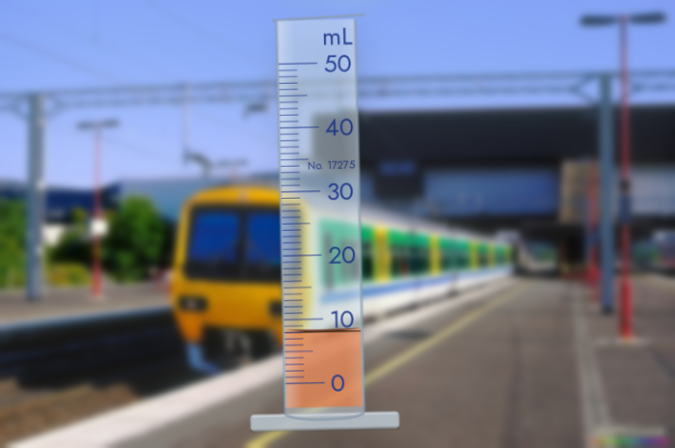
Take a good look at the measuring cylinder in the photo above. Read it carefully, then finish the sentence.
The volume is 8 mL
